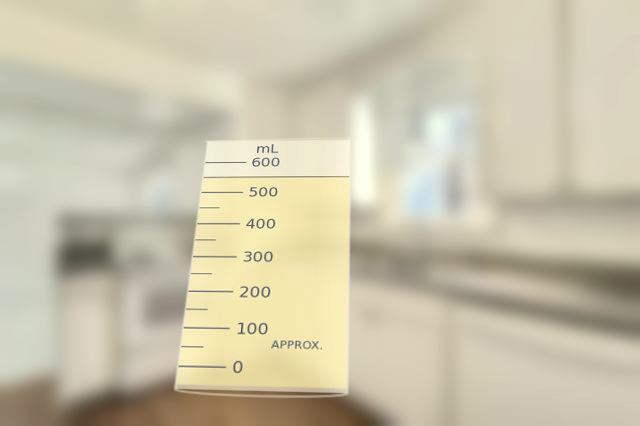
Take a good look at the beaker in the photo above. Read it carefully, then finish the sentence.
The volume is 550 mL
